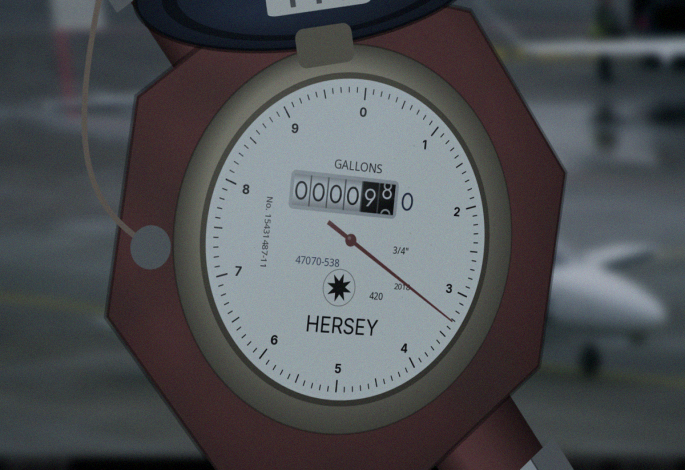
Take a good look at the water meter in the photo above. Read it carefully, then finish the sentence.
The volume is 983.3 gal
